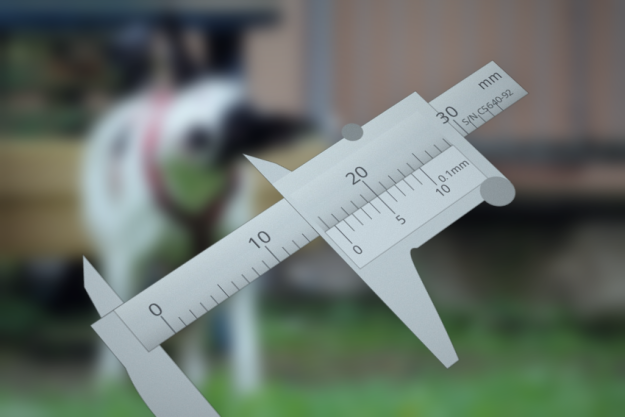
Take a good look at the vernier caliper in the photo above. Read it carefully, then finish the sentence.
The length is 15.5 mm
